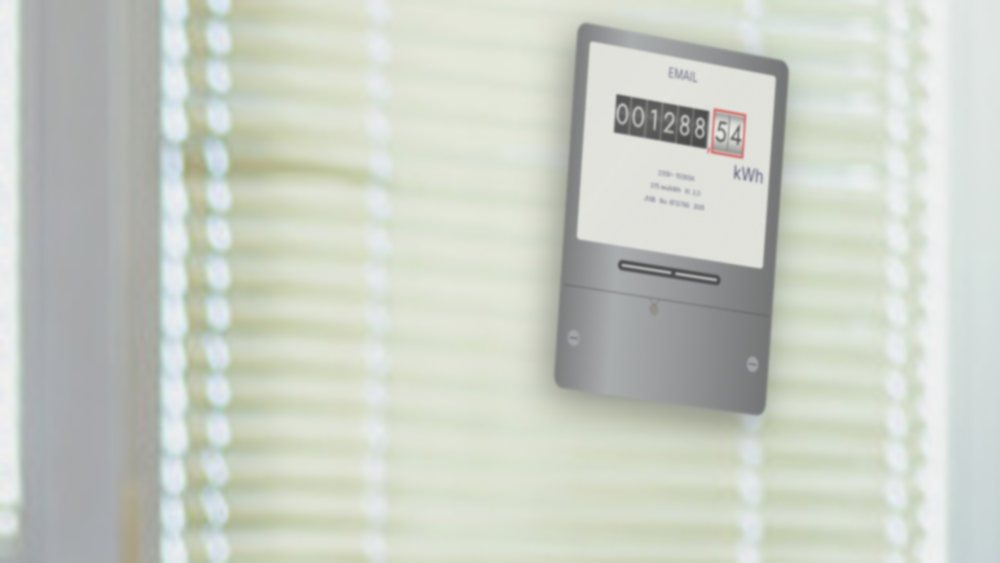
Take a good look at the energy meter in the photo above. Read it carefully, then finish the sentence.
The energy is 1288.54 kWh
